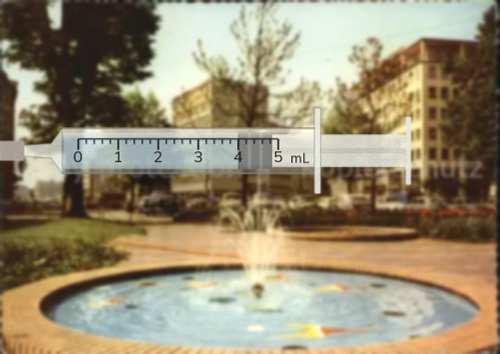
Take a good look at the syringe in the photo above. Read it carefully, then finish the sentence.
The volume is 4 mL
